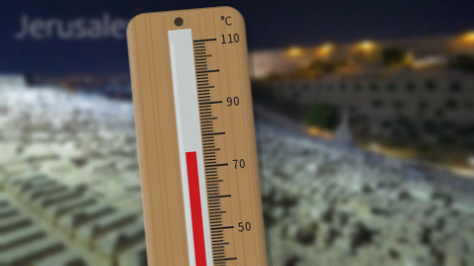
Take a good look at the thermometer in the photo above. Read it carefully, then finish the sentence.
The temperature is 75 °C
